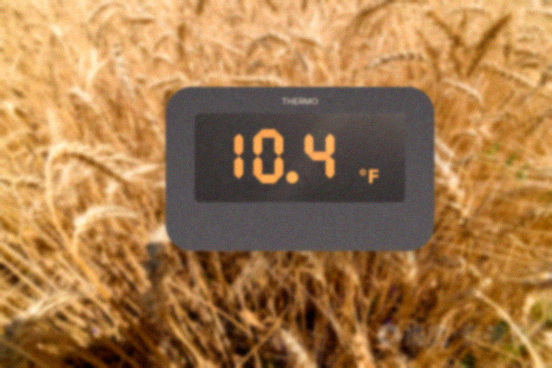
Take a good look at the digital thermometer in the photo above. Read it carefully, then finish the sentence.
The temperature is 10.4 °F
